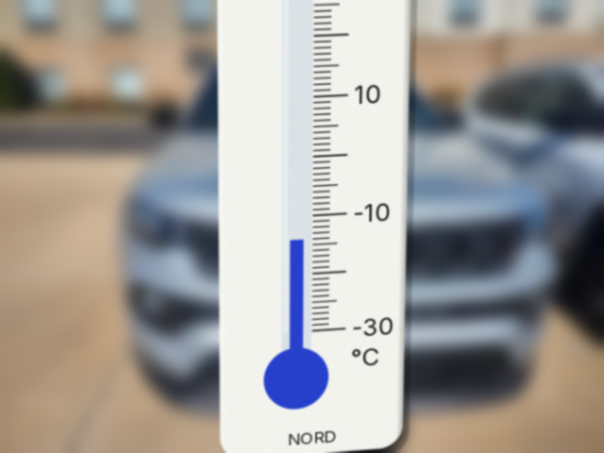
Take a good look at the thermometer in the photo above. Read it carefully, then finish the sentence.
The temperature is -14 °C
